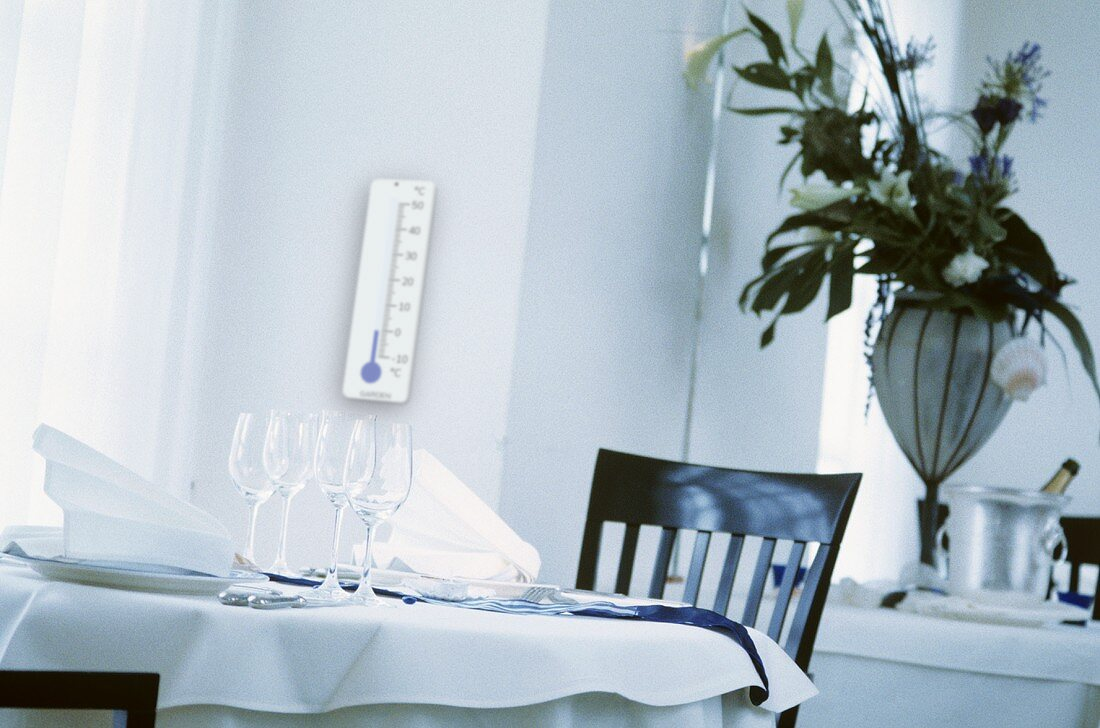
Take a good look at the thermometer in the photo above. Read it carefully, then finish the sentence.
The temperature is 0 °C
